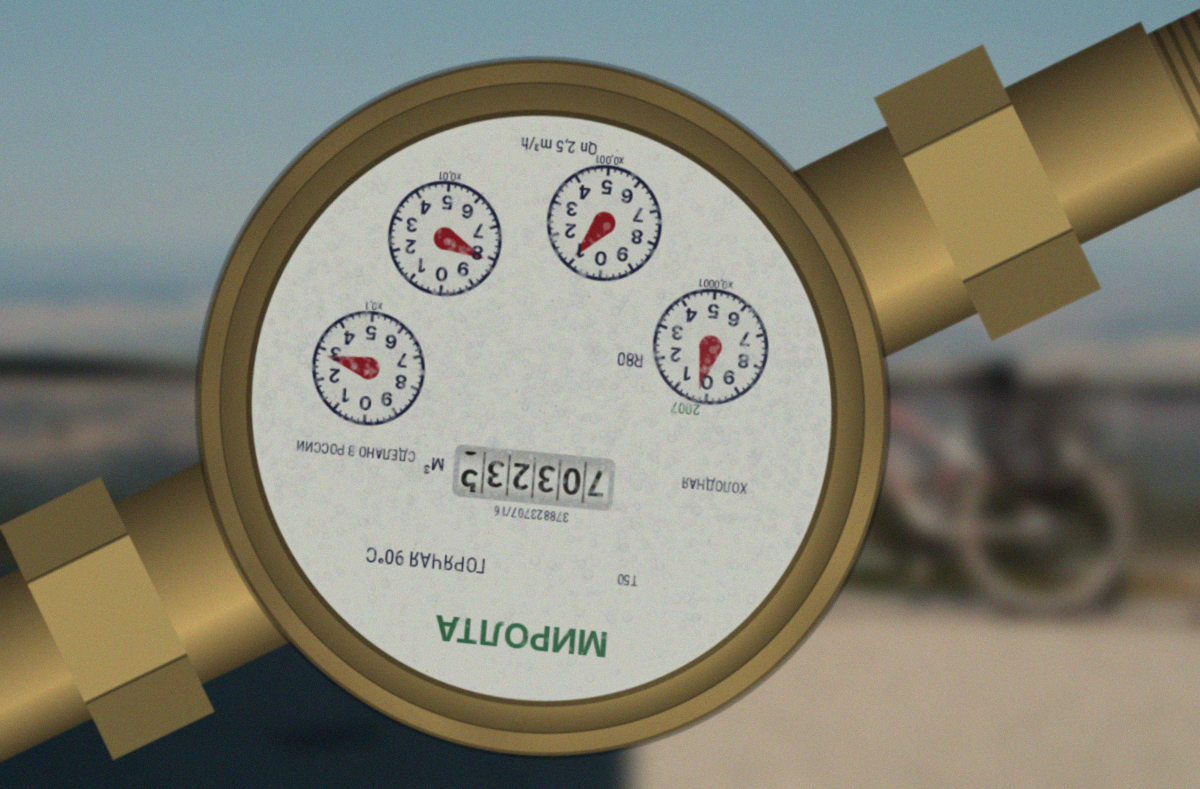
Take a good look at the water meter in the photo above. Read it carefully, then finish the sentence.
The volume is 703235.2810 m³
